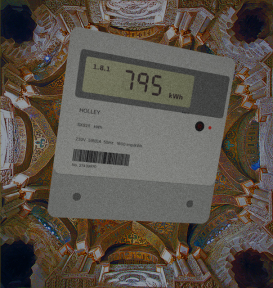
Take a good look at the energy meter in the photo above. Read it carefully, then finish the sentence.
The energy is 795 kWh
